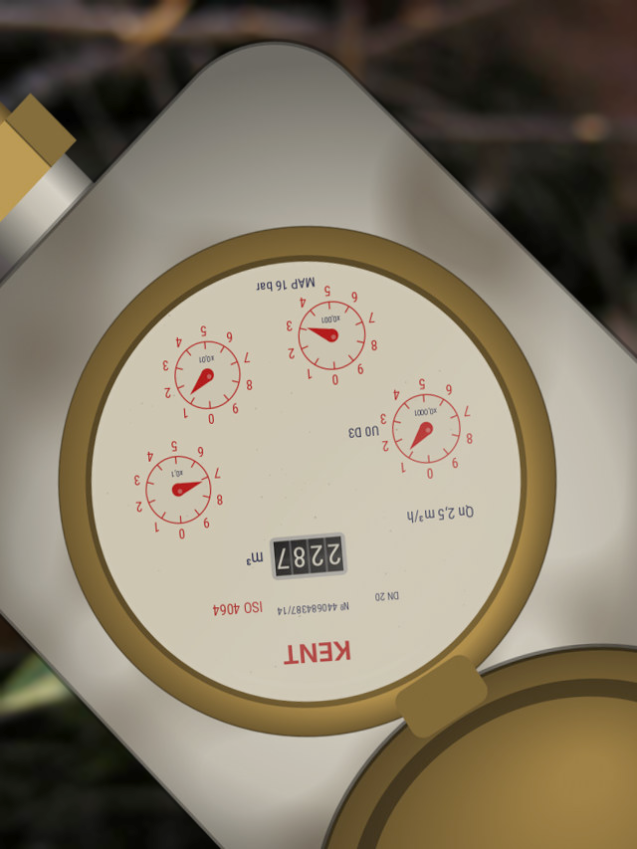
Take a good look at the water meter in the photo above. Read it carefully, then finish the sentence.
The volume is 2287.7131 m³
